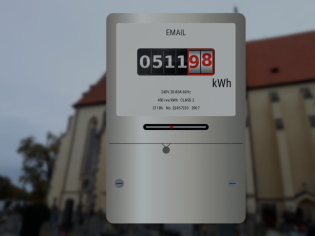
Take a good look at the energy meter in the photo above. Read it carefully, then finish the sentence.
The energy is 511.98 kWh
